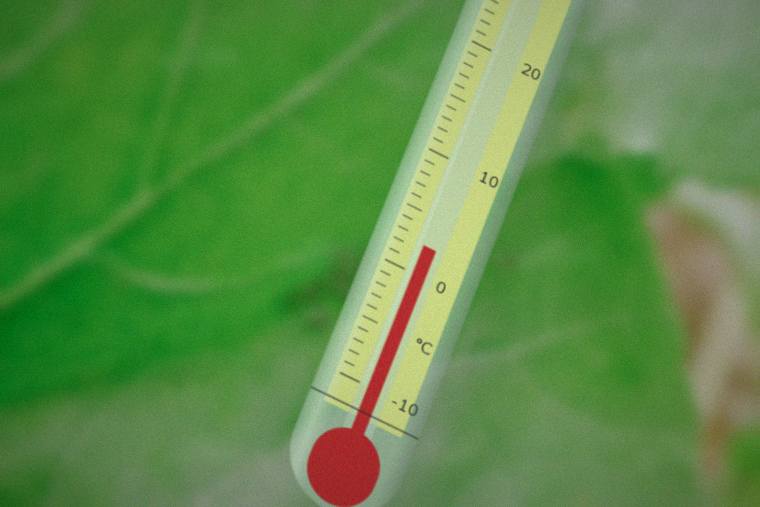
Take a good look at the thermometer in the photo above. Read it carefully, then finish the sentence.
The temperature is 2.5 °C
